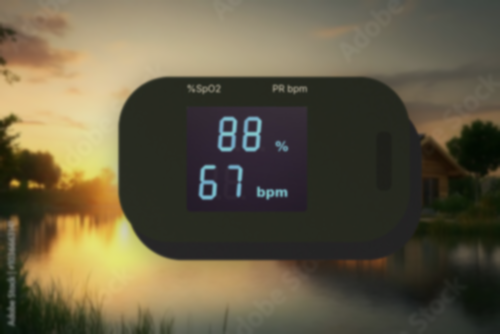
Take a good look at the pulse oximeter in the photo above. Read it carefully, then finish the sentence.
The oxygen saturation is 88 %
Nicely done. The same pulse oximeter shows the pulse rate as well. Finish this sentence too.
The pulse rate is 67 bpm
